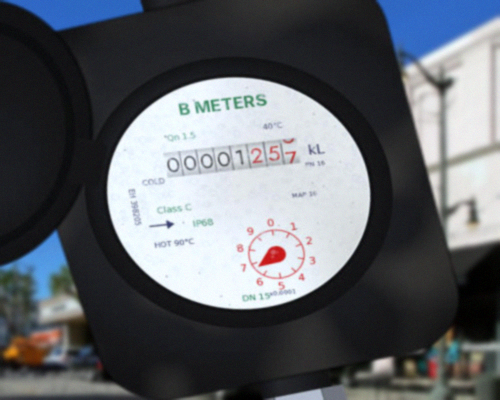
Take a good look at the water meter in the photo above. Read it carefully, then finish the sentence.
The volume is 1.2566 kL
